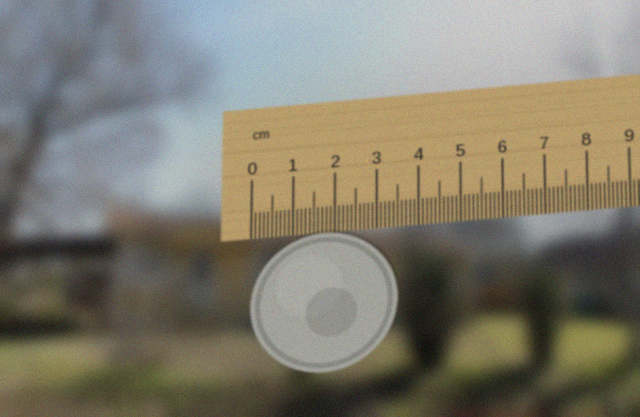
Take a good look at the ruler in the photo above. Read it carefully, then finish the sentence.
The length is 3.5 cm
